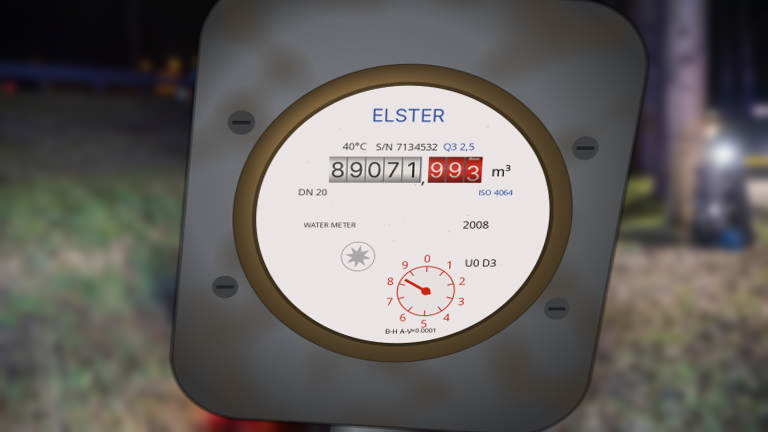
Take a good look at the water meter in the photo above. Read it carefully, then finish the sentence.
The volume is 89071.9928 m³
